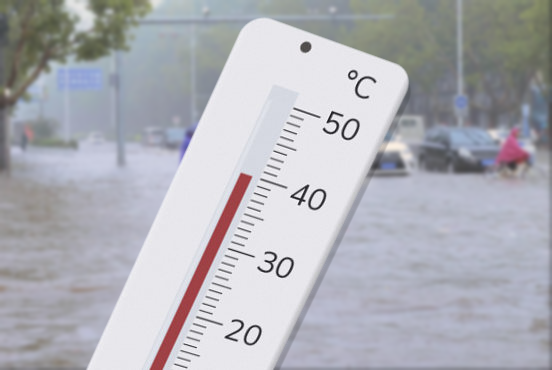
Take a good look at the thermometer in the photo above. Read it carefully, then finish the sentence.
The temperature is 40 °C
